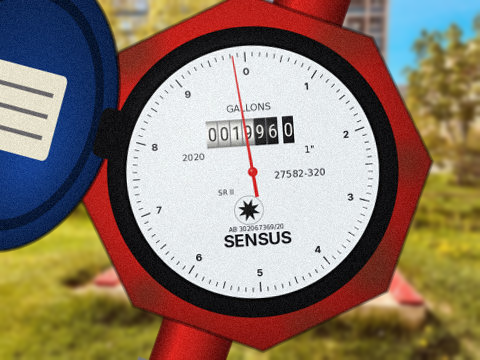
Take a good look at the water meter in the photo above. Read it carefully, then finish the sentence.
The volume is 19959.8 gal
